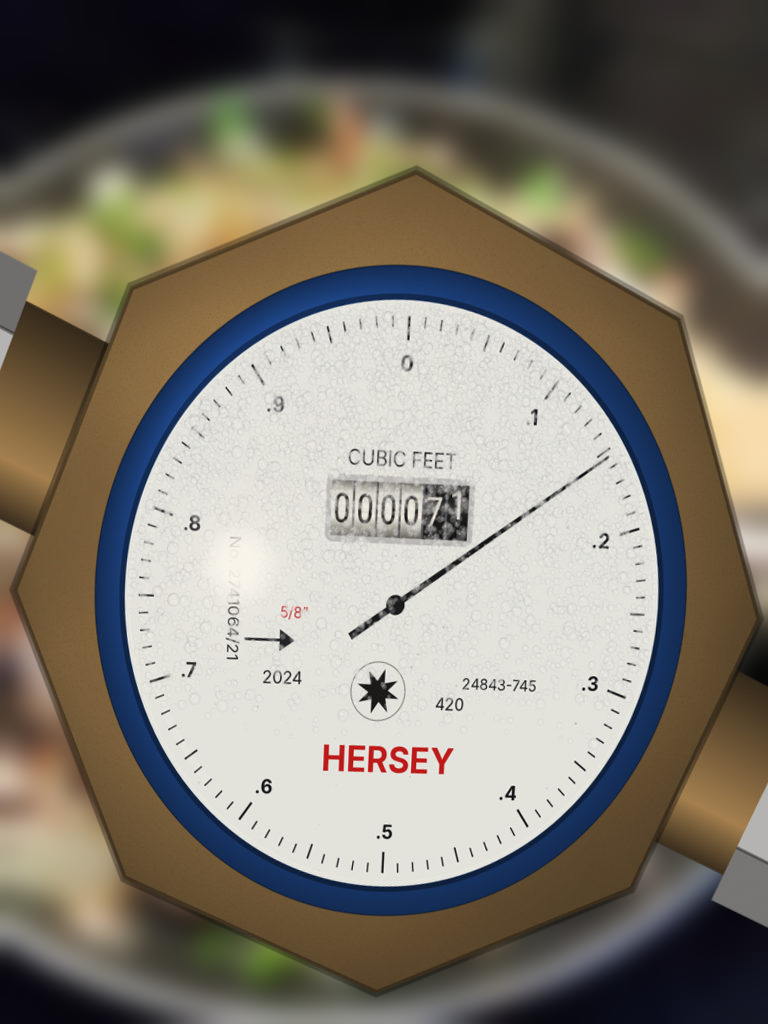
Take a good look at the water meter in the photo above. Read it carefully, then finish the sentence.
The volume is 71.15 ft³
